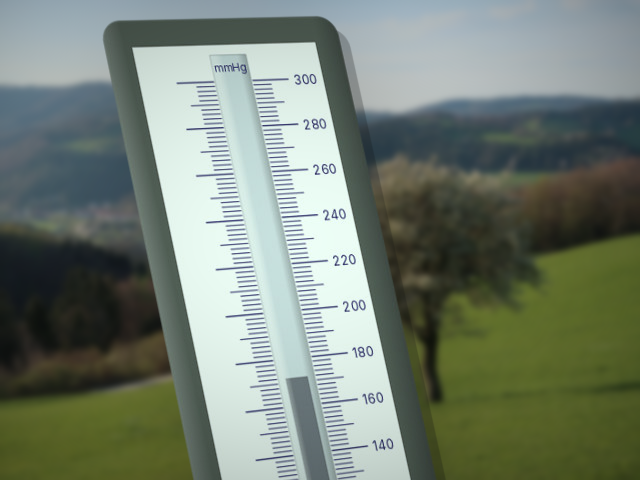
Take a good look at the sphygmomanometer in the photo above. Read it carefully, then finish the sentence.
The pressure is 172 mmHg
